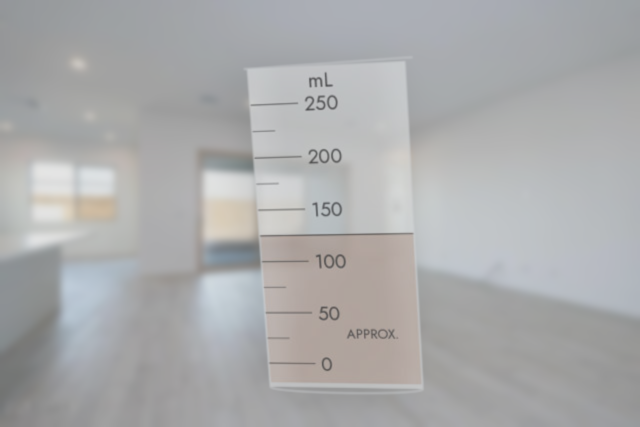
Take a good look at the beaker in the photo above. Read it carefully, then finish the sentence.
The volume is 125 mL
